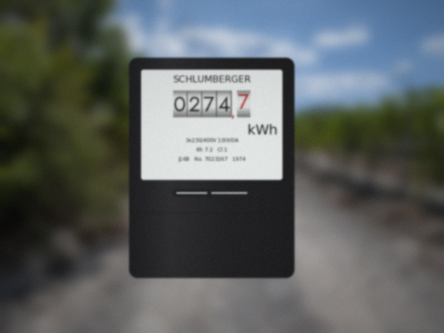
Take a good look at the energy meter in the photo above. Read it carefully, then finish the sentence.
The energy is 274.7 kWh
